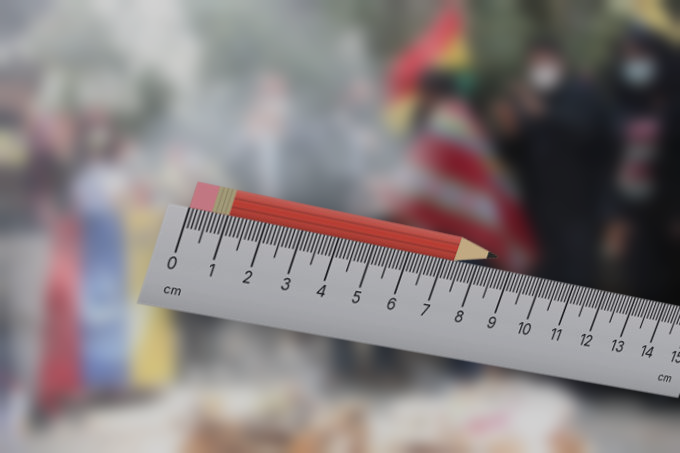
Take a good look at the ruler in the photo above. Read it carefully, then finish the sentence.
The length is 8.5 cm
